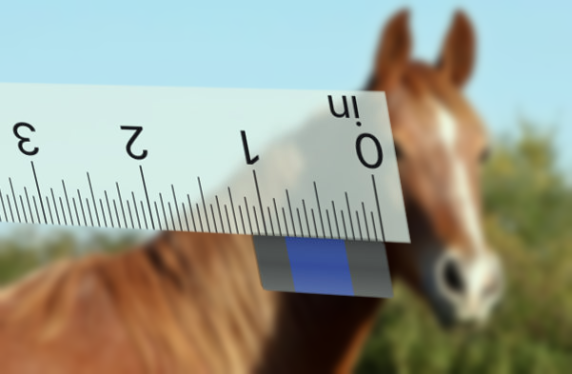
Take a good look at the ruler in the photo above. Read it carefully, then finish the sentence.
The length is 1.125 in
